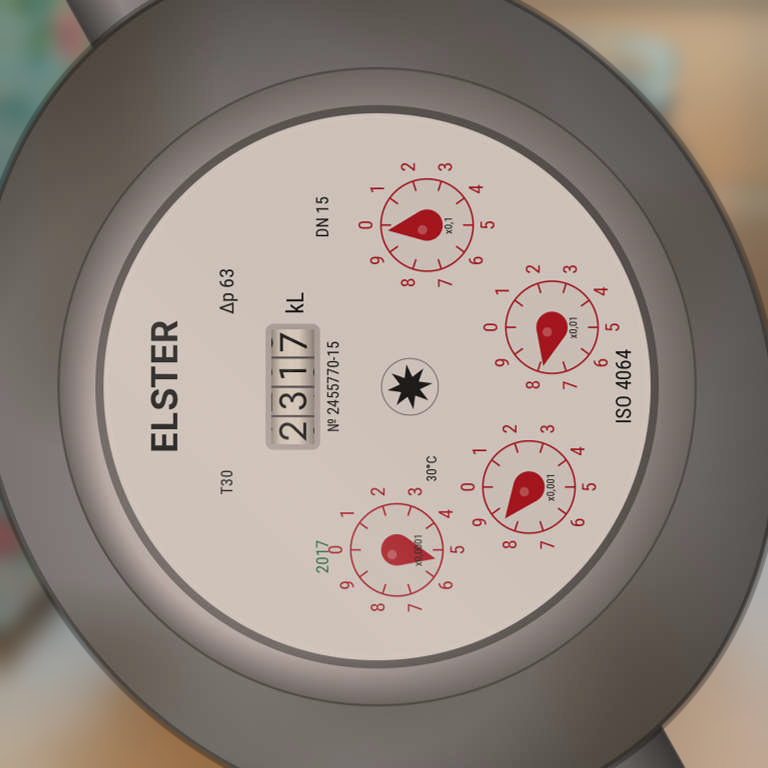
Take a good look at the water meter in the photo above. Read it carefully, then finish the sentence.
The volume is 2316.9785 kL
